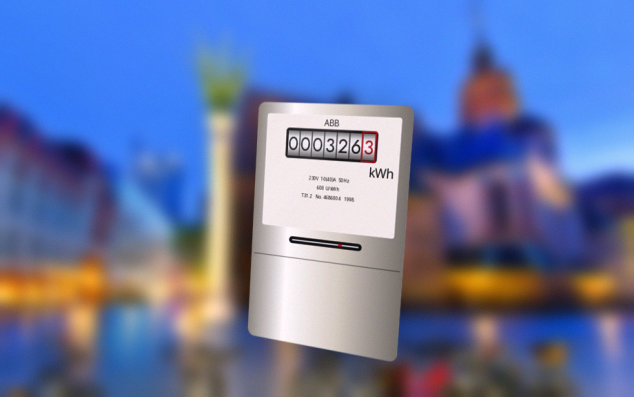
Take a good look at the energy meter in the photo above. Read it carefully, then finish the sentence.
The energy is 326.3 kWh
